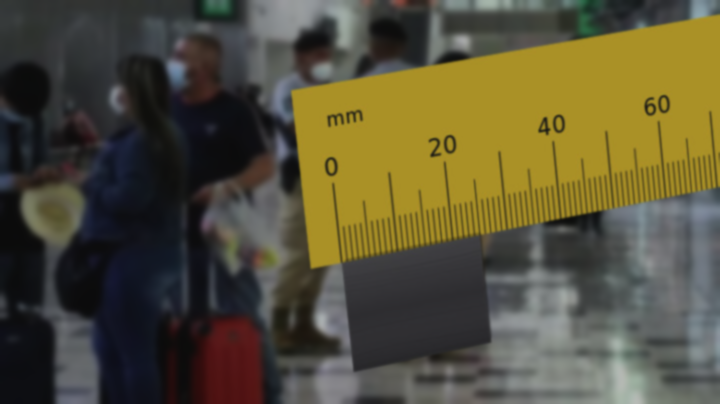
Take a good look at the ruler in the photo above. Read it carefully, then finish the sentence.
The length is 25 mm
